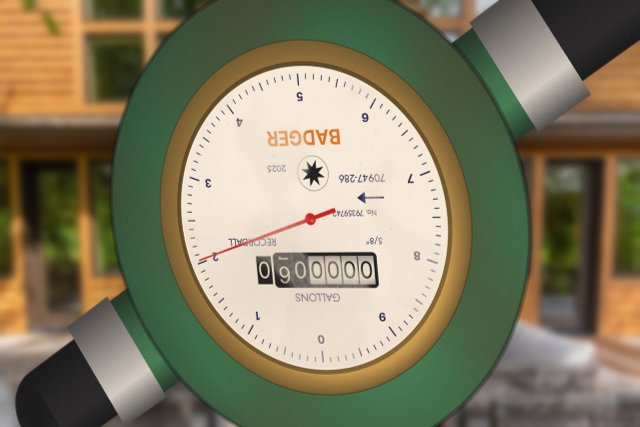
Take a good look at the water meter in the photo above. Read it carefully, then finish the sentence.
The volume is 62.0 gal
